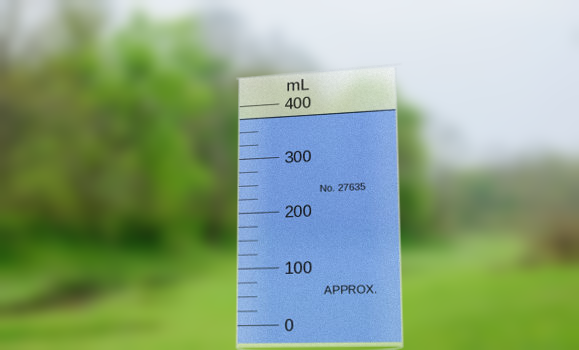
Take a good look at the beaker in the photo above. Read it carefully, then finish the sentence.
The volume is 375 mL
